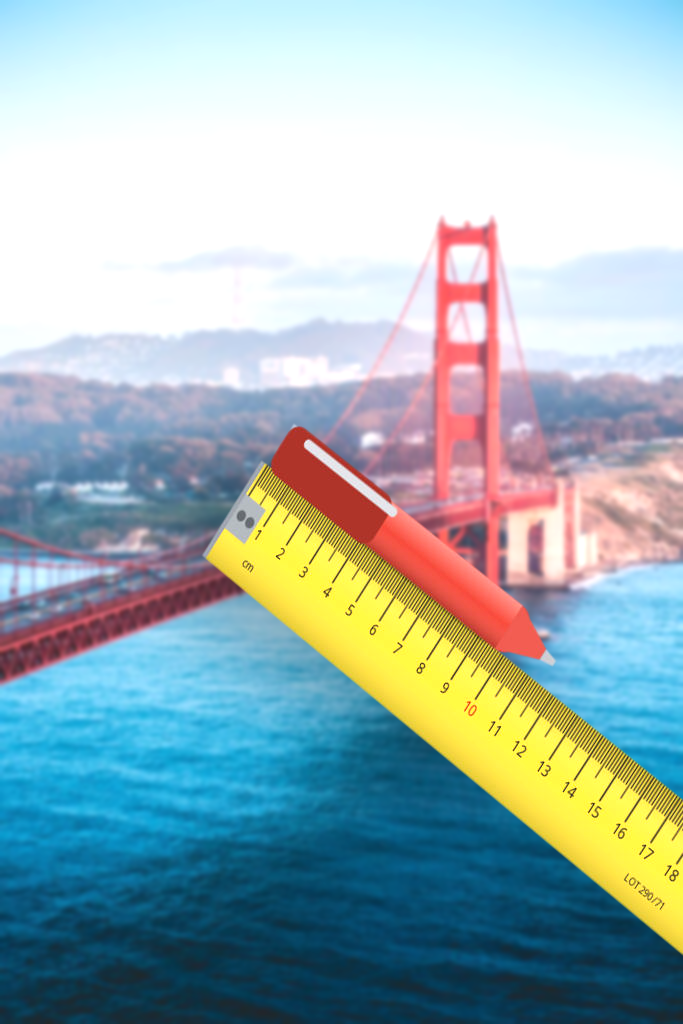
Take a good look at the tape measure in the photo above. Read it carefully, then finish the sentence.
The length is 11.5 cm
